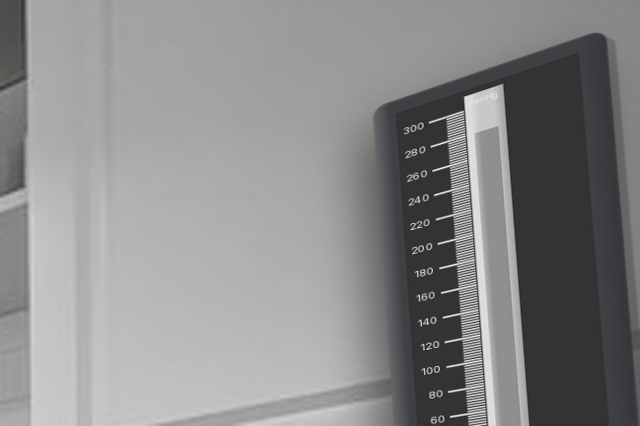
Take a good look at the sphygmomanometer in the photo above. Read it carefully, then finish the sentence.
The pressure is 280 mmHg
